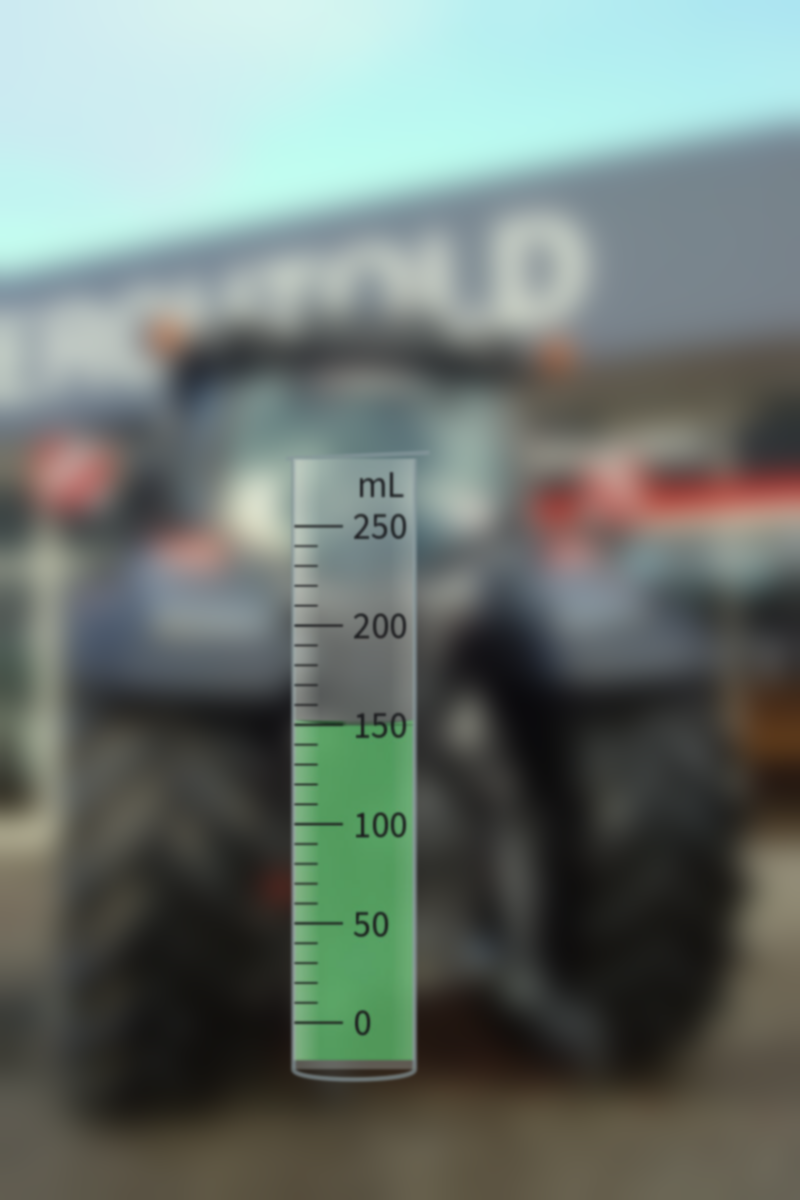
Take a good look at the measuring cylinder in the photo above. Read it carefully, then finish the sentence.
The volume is 150 mL
